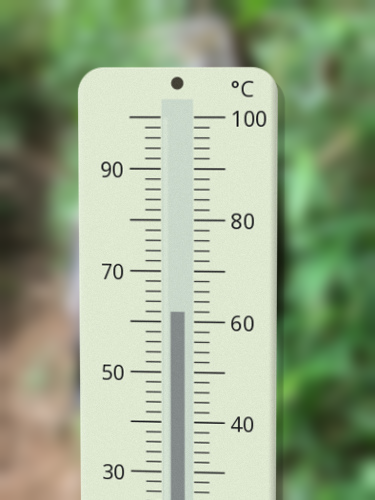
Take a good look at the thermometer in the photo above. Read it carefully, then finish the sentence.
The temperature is 62 °C
